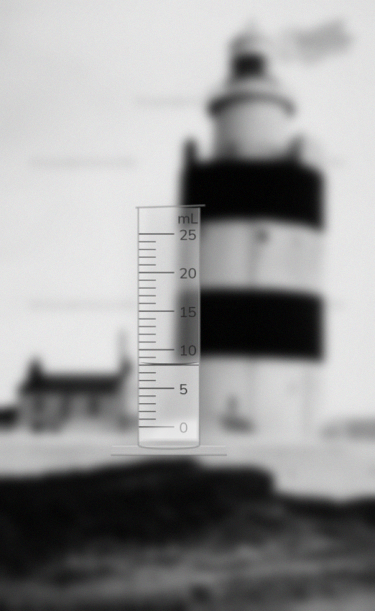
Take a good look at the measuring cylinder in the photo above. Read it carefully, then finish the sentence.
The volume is 8 mL
